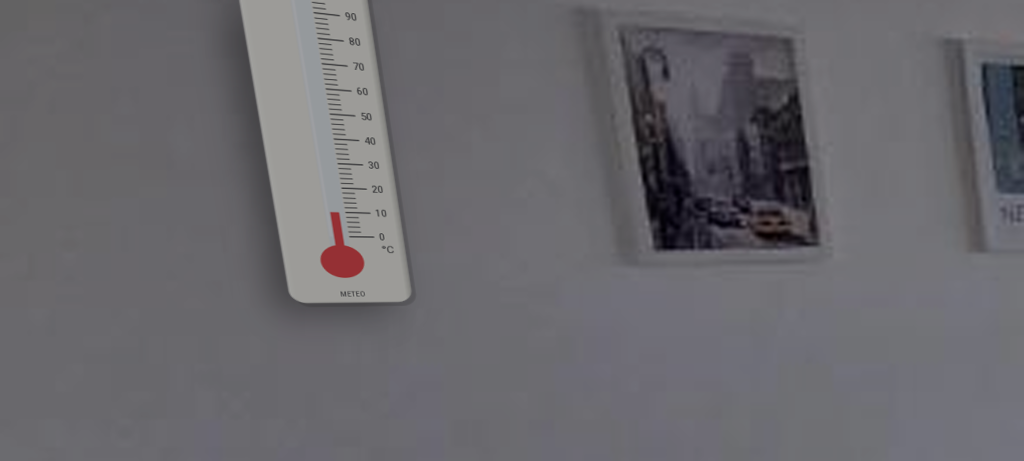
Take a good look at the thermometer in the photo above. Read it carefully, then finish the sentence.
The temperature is 10 °C
